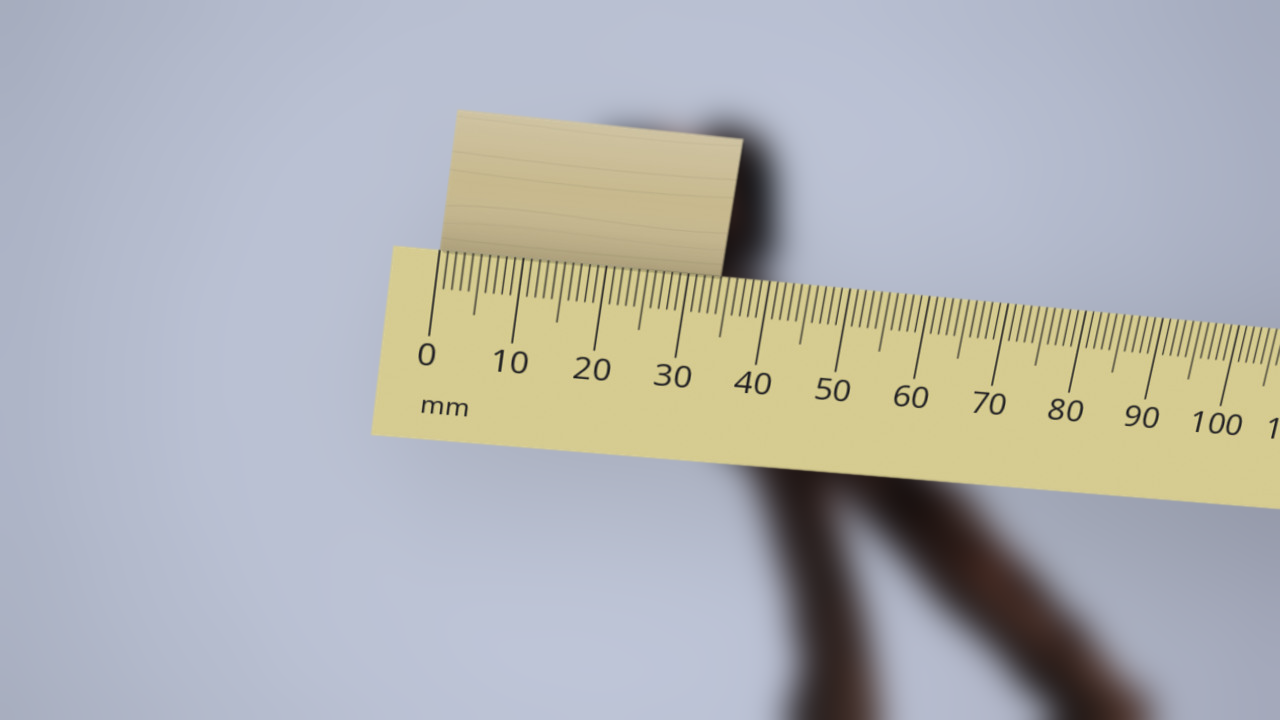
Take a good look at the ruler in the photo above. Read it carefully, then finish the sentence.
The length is 34 mm
